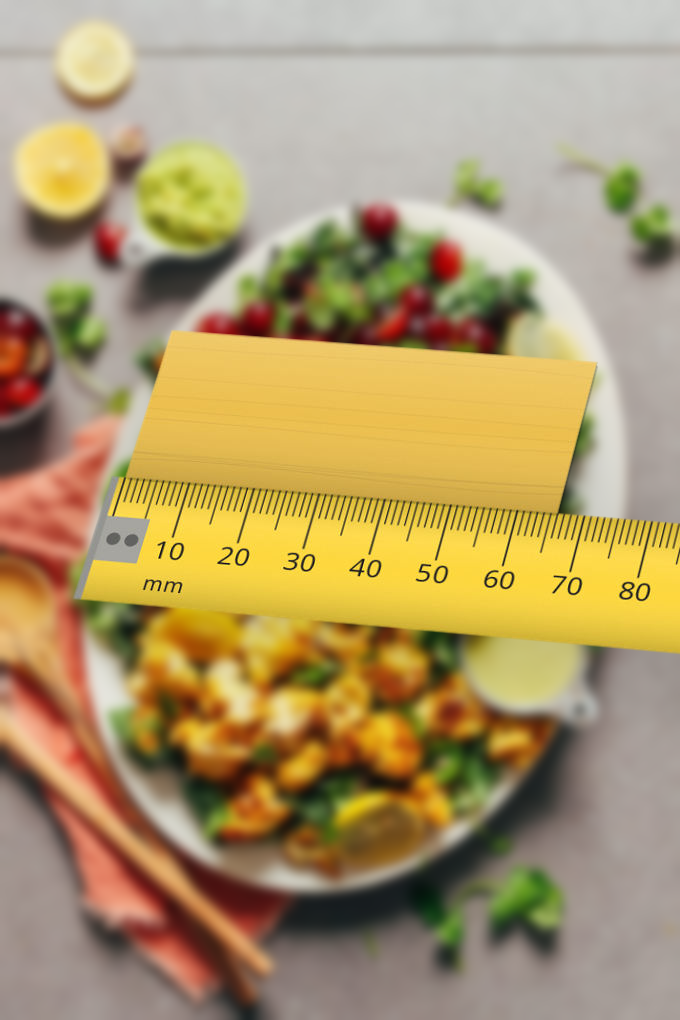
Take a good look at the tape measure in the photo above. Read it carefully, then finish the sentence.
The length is 66 mm
